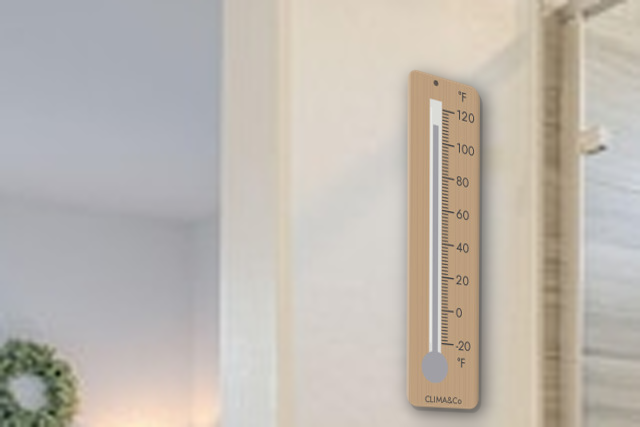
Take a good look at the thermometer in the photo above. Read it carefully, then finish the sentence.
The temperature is 110 °F
